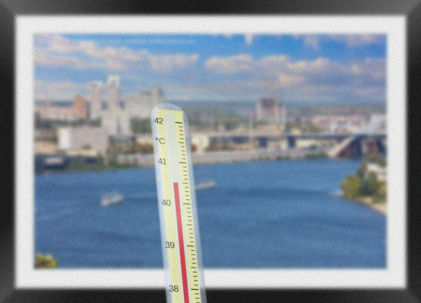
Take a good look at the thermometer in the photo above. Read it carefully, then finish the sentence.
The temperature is 40.5 °C
